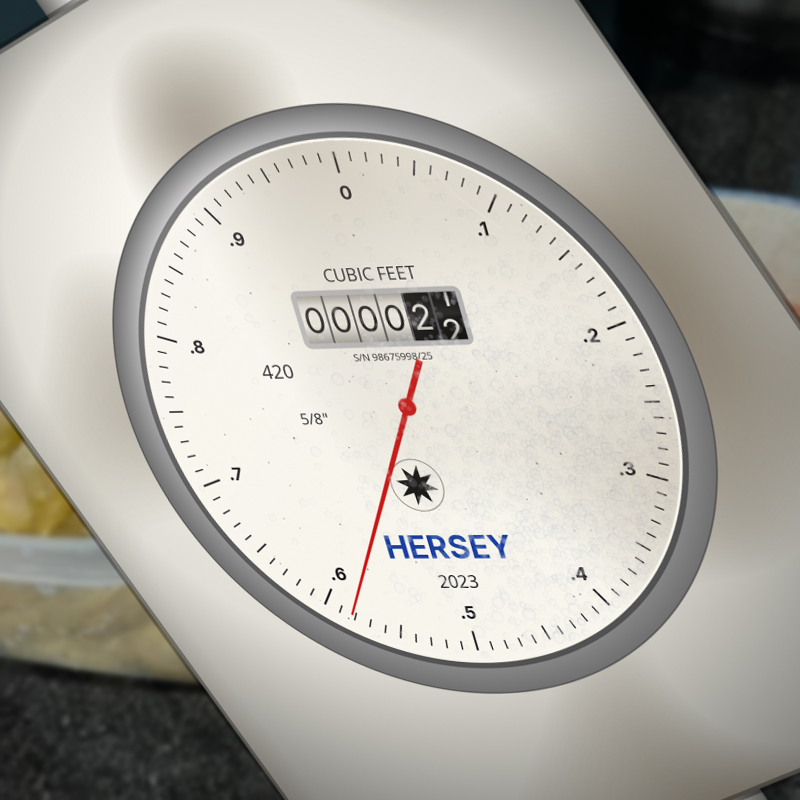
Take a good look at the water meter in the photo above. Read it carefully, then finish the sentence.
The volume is 21.58 ft³
